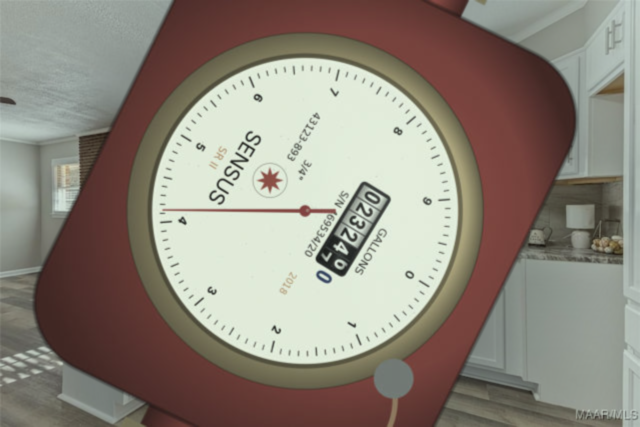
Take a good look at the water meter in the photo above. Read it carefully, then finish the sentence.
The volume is 232464.1 gal
